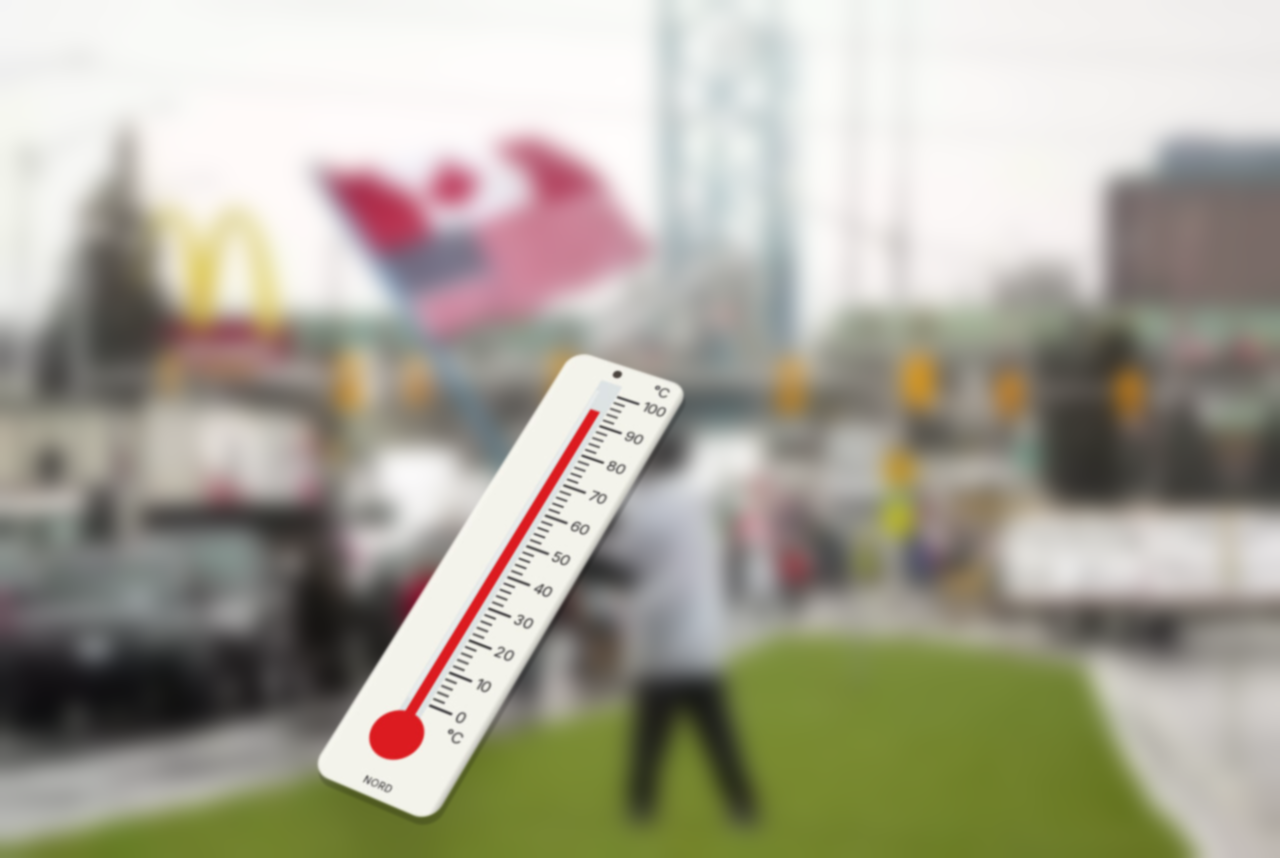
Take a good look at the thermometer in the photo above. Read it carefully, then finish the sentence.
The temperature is 94 °C
